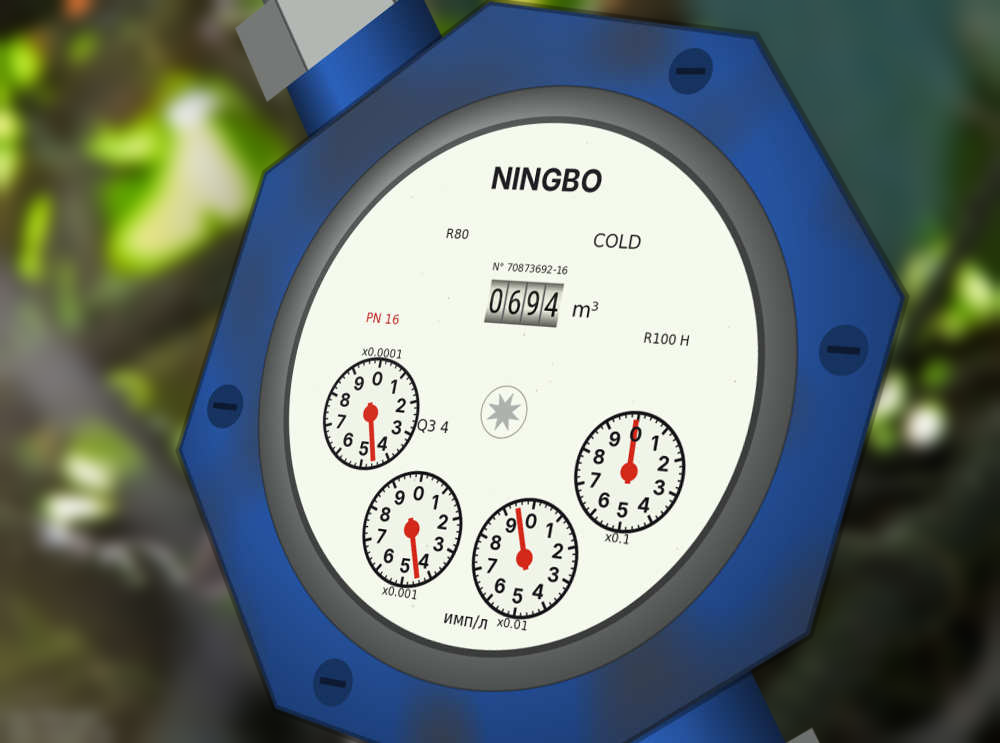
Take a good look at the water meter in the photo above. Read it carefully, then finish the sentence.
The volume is 693.9944 m³
